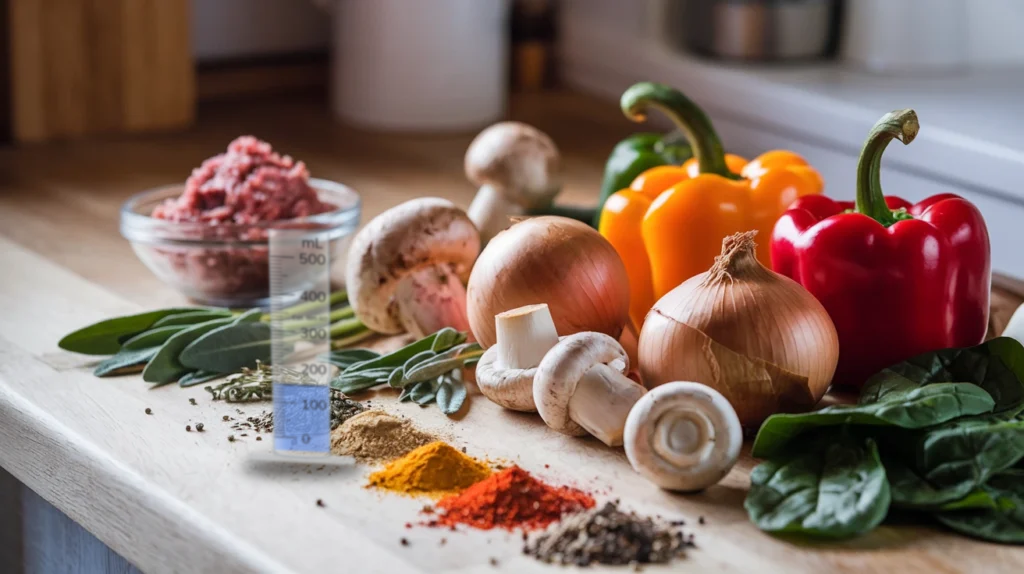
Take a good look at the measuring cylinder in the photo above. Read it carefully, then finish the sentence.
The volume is 150 mL
